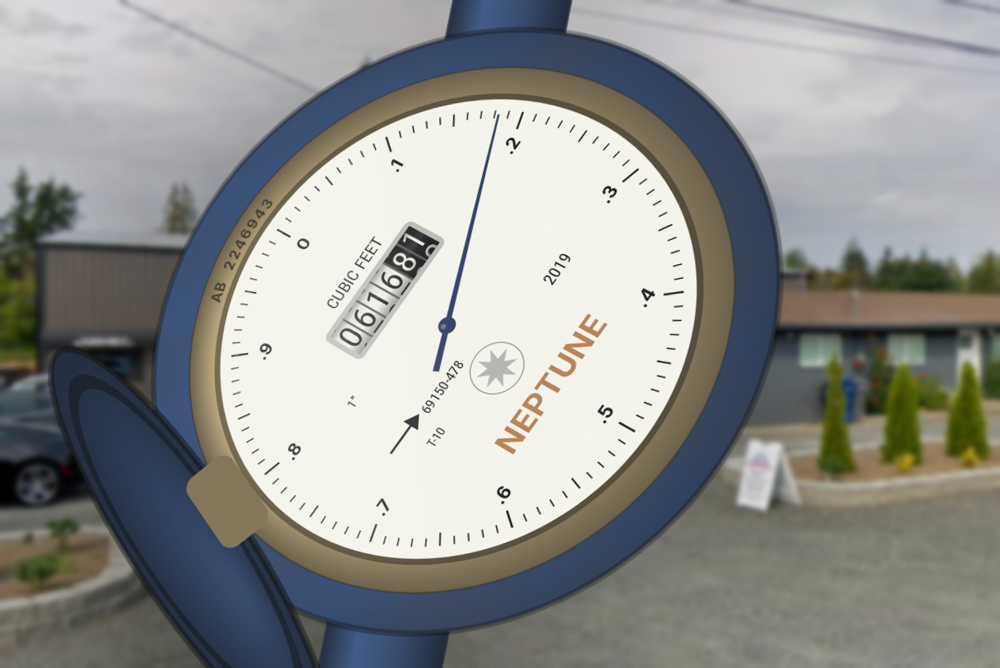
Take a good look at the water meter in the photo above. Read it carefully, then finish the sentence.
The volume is 61681.18 ft³
